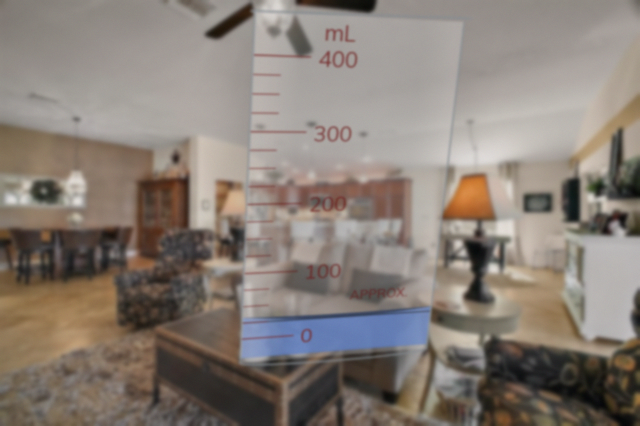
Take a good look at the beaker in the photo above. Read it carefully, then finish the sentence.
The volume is 25 mL
